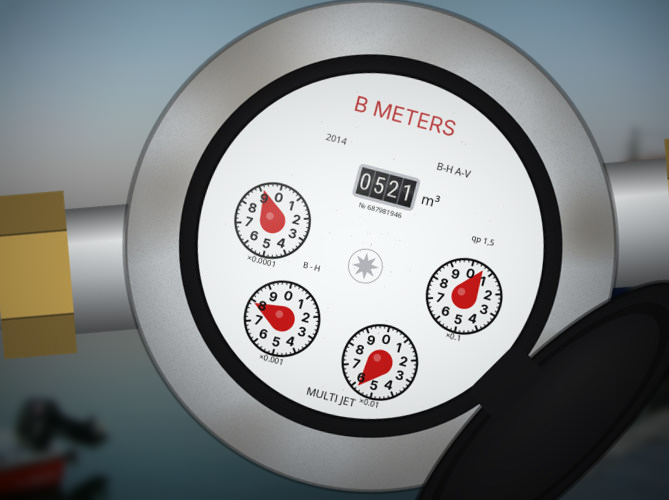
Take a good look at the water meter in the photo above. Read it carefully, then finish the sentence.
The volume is 521.0579 m³
